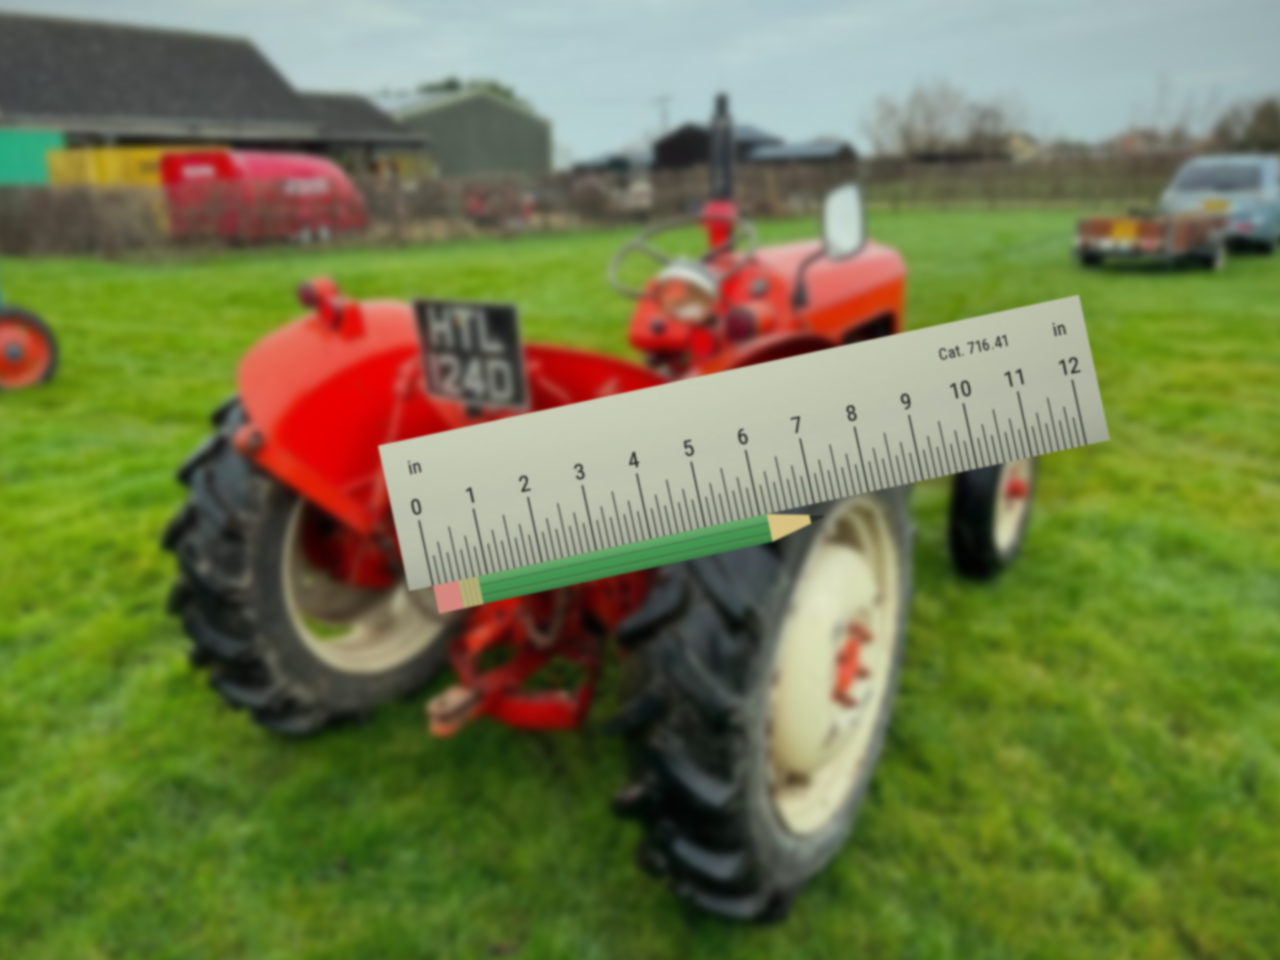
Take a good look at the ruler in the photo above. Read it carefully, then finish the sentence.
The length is 7.125 in
